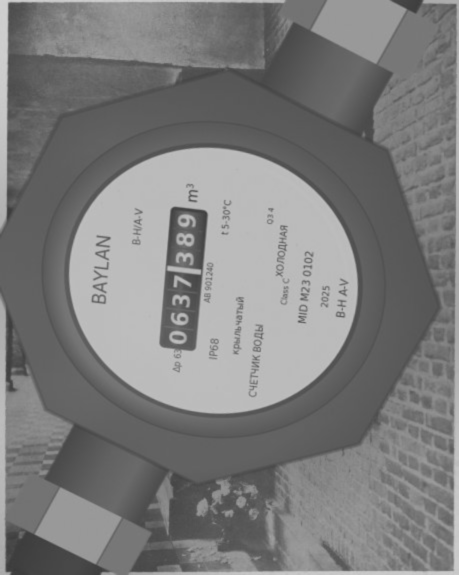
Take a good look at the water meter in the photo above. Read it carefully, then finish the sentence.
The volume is 637.389 m³
